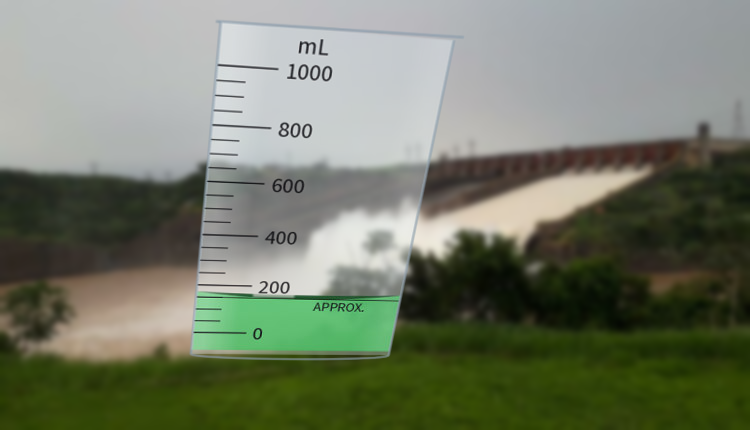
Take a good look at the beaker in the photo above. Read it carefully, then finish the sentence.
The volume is 150 mL
